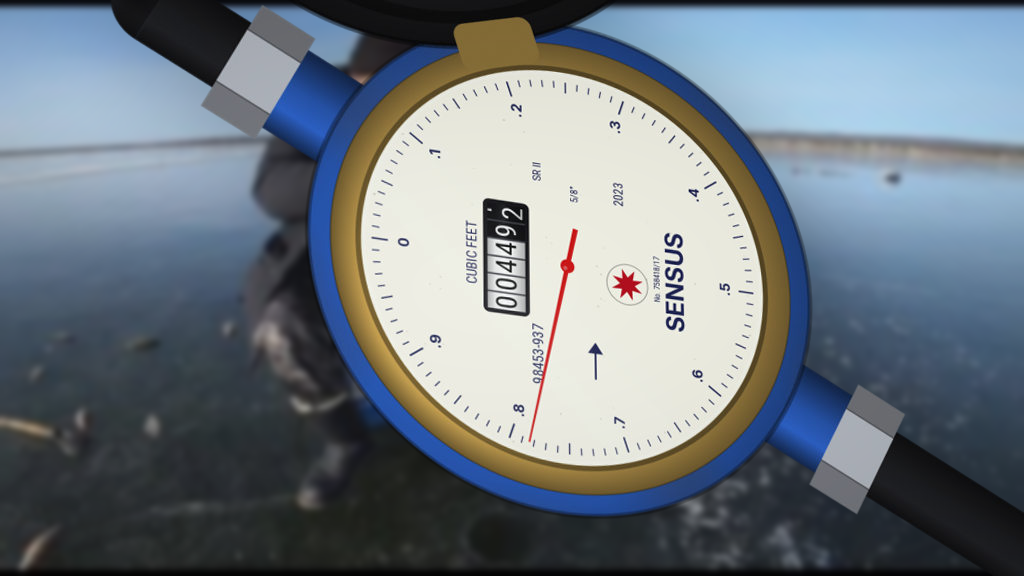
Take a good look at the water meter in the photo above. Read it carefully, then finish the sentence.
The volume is 4491.78 ft³
